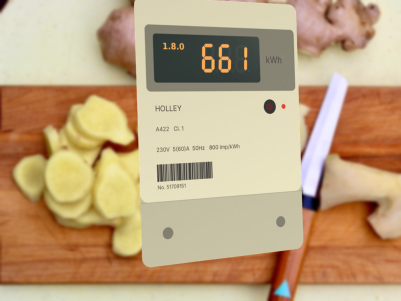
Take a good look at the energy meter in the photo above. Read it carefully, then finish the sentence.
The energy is 661 kWh
